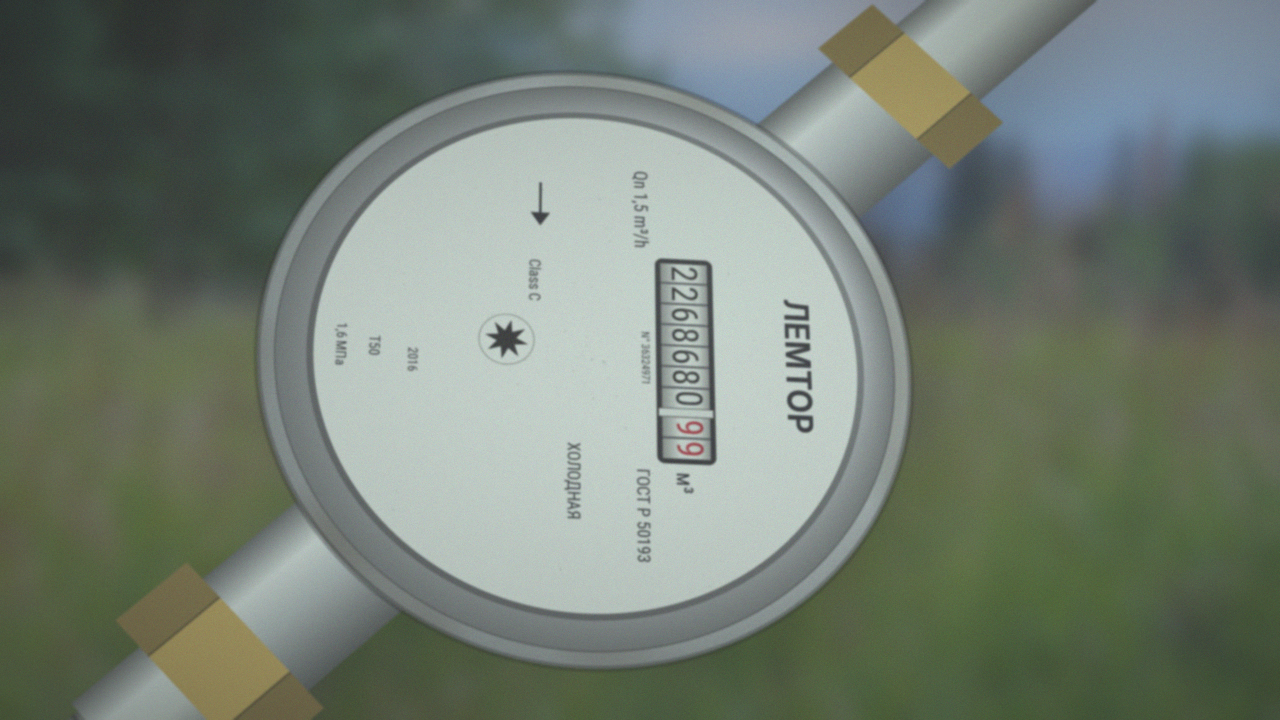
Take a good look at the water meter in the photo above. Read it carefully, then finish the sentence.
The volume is 2268680.99 m³
